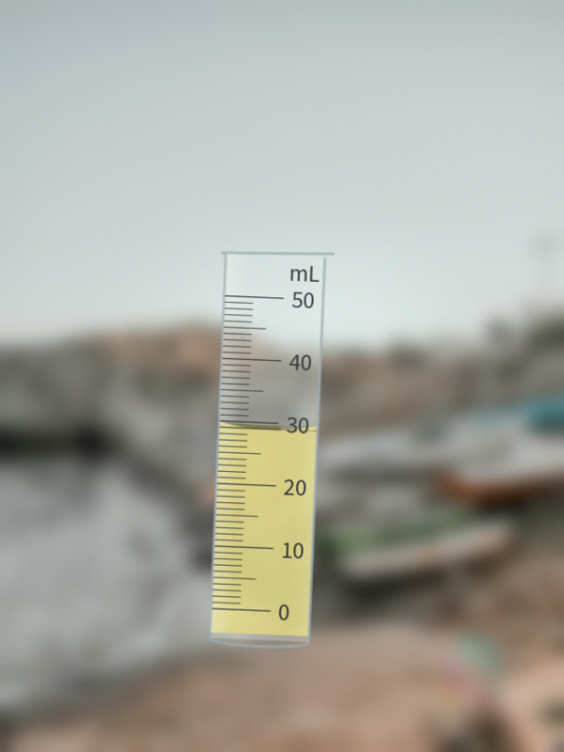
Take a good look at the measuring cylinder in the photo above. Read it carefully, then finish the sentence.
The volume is 29 mL
